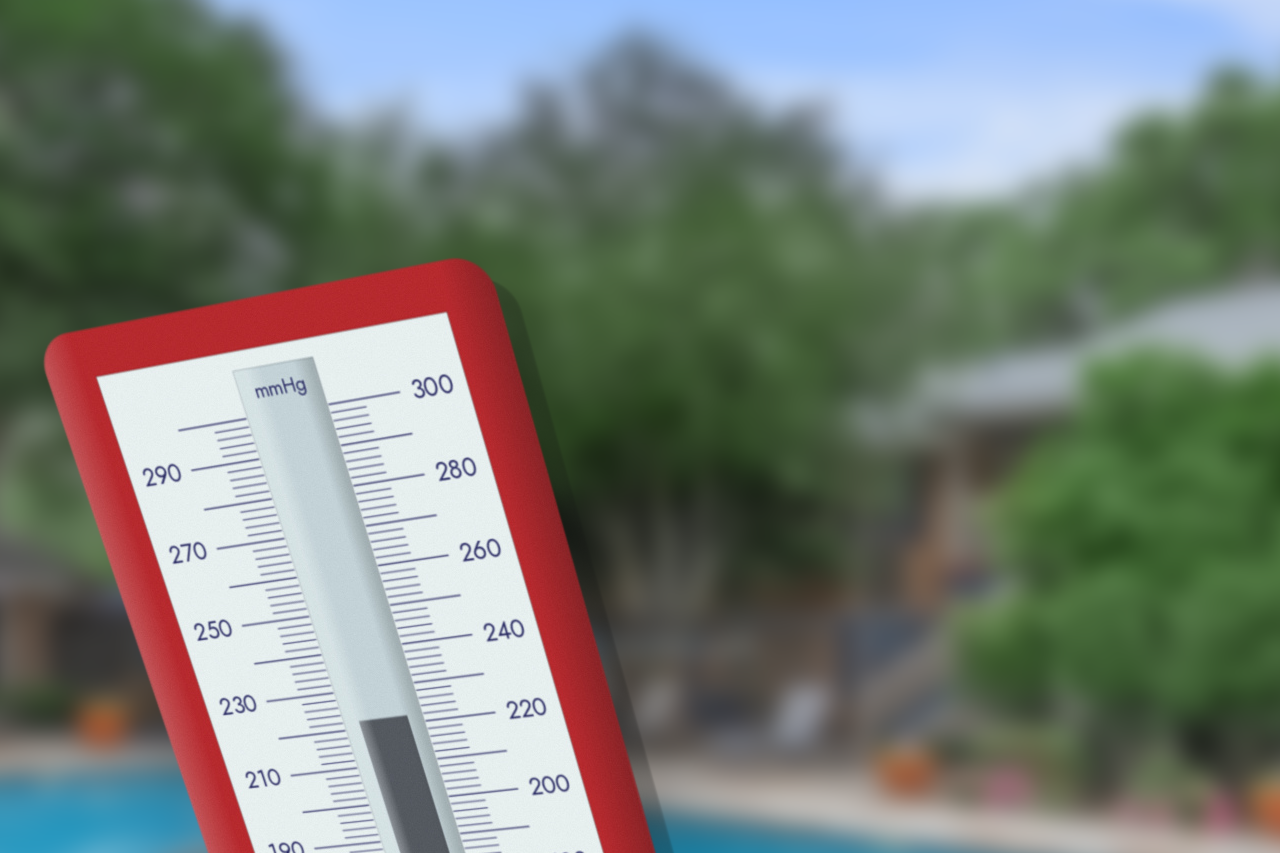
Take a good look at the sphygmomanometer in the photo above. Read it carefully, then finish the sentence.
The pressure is 222 mmHg
